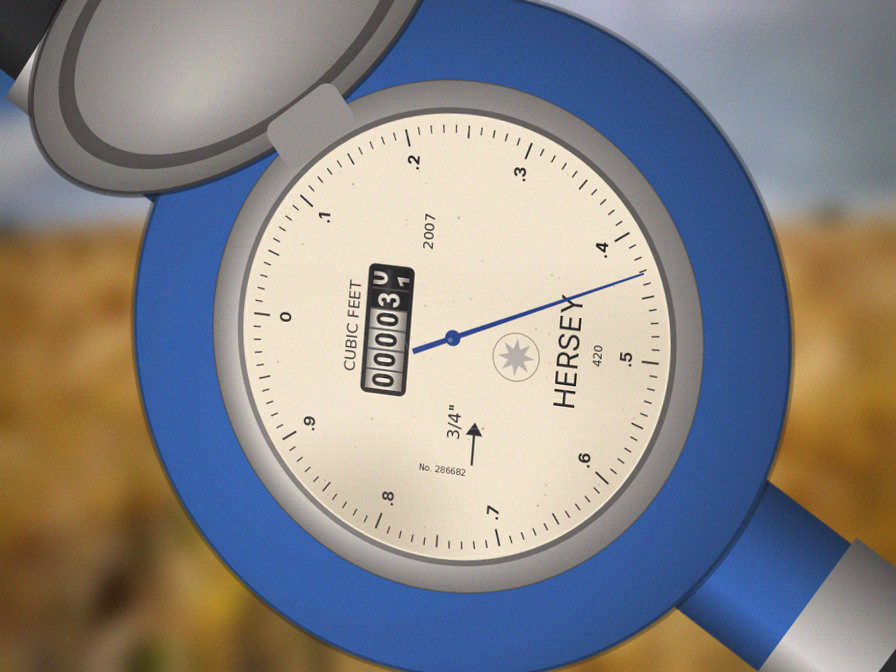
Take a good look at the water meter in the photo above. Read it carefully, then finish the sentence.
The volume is 30.43 ft³
